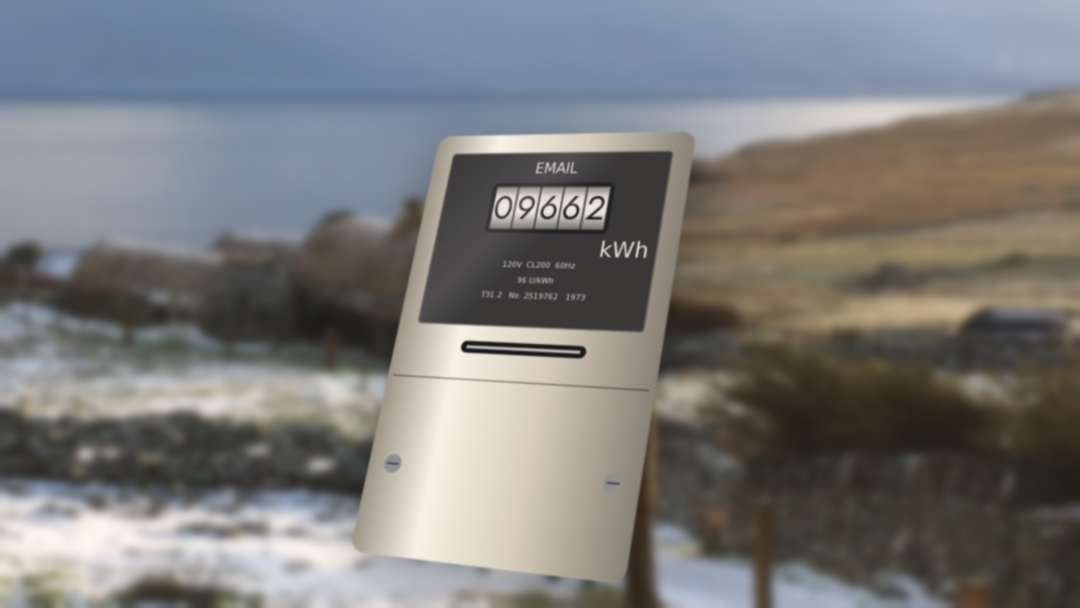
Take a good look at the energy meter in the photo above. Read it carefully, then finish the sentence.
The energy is 9662 kWh
